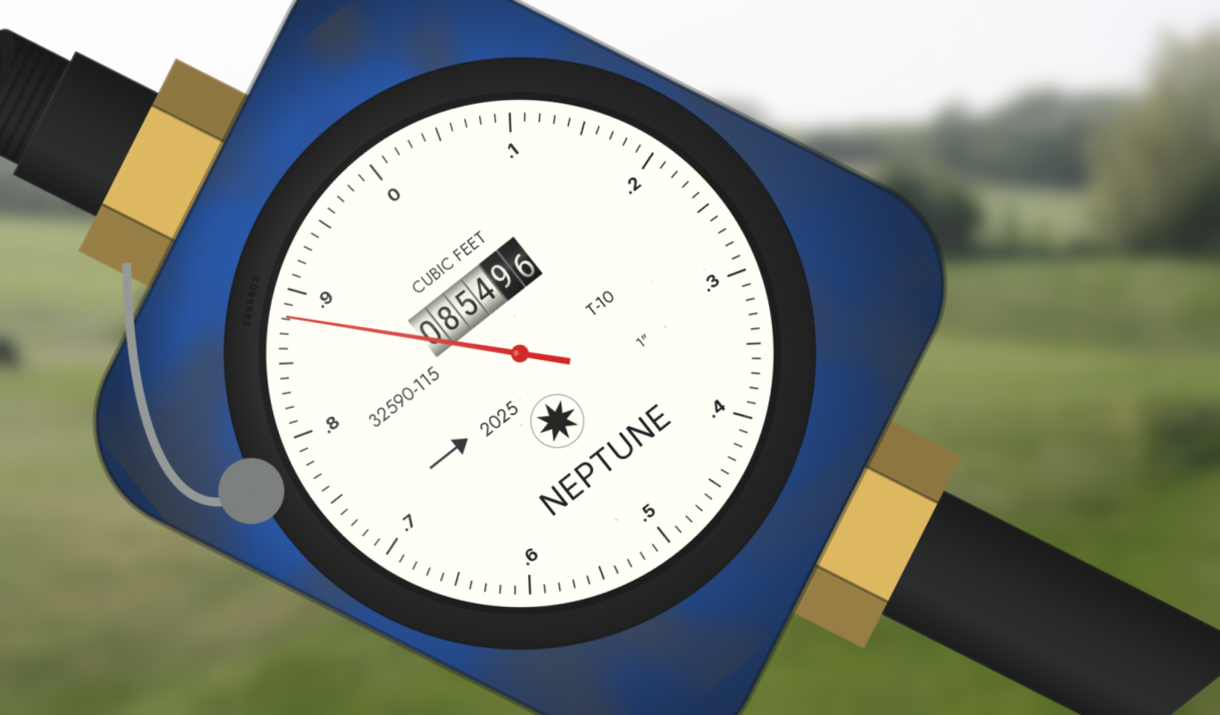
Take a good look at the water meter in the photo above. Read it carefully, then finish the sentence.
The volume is 85495.88 ft³
